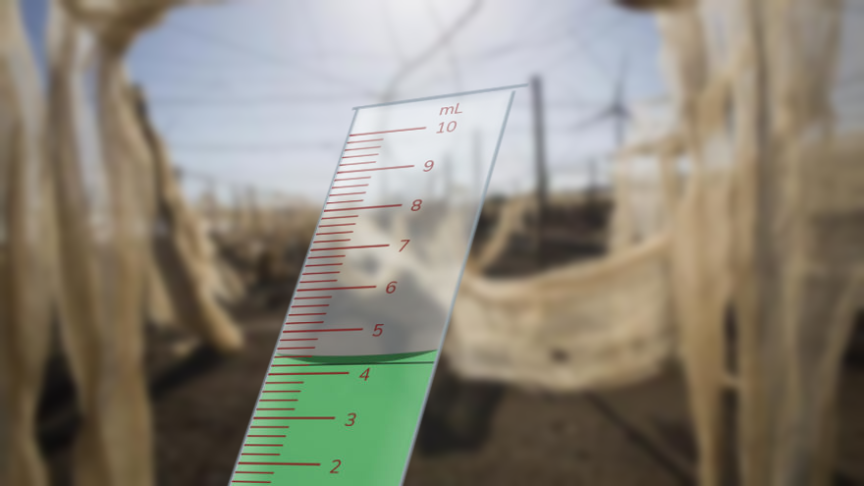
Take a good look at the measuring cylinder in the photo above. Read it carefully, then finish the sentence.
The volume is 4.2 mL
